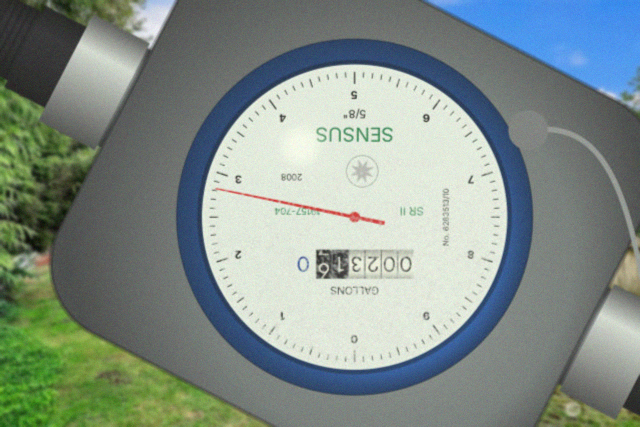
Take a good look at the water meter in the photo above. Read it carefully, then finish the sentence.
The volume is 23162.8 gal
